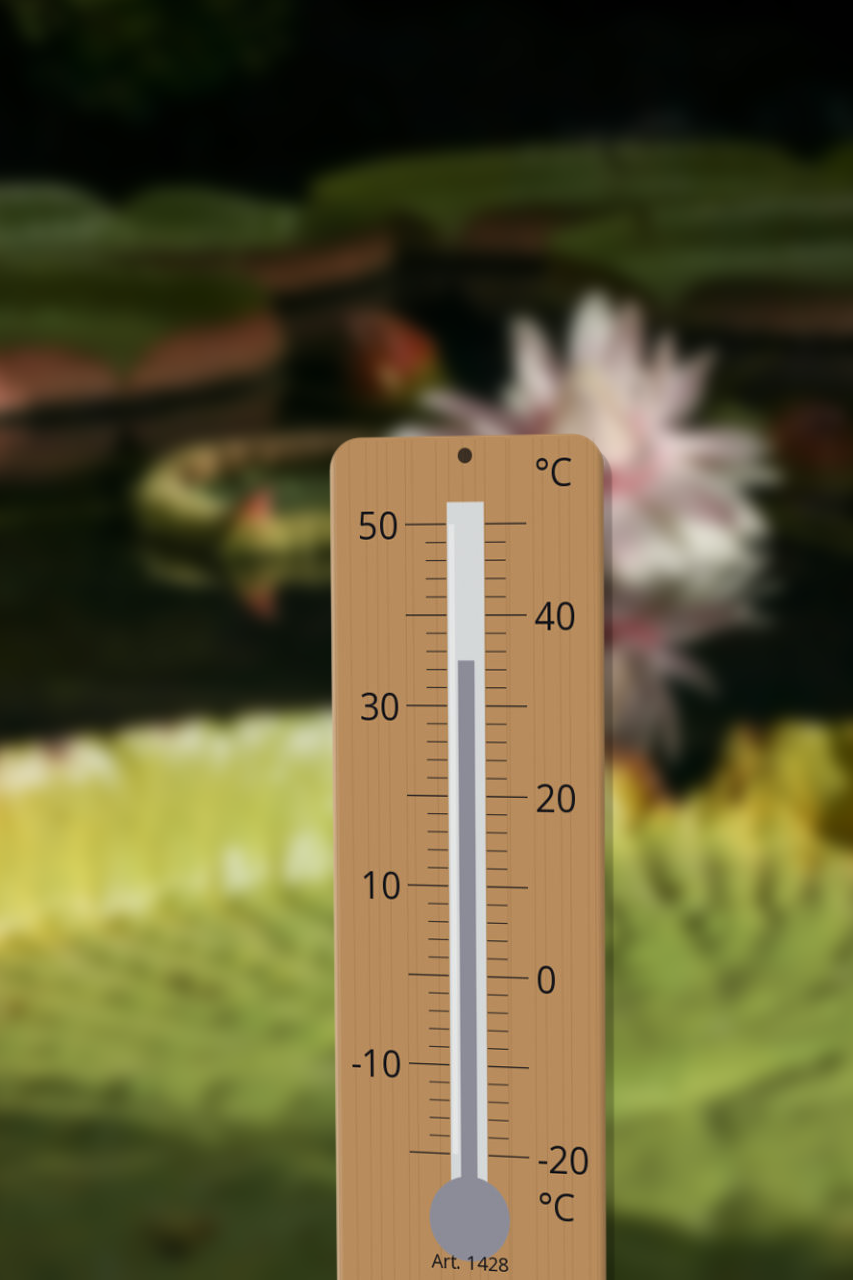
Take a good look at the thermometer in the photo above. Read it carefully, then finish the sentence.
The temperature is 35 °C
